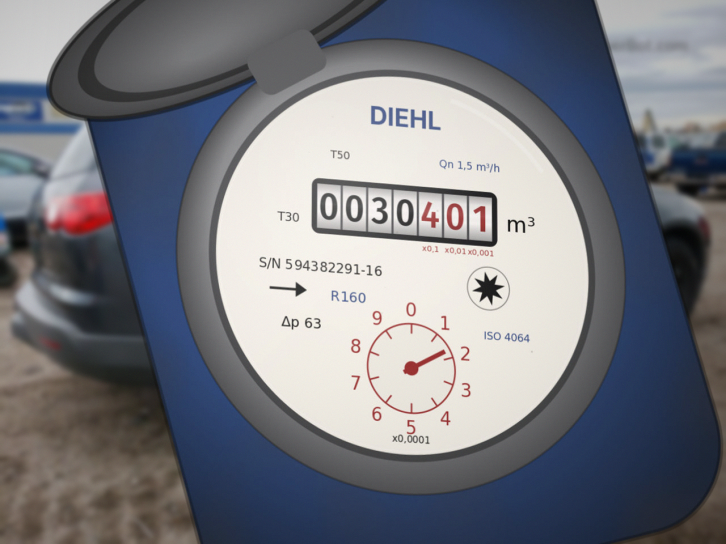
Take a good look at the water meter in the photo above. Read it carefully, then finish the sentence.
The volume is 30.4011 m³
